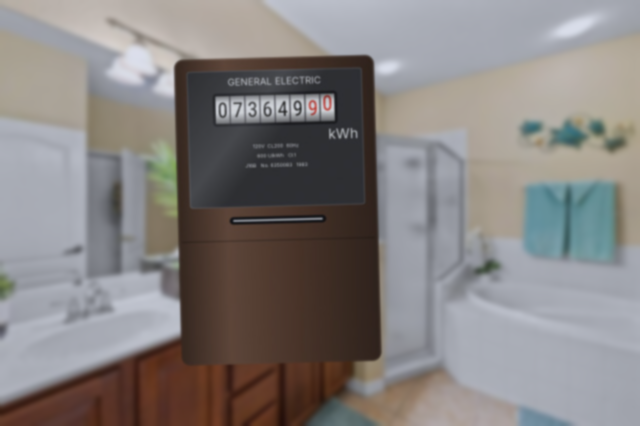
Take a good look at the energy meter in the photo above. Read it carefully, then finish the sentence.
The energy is 73649.90 kWh
